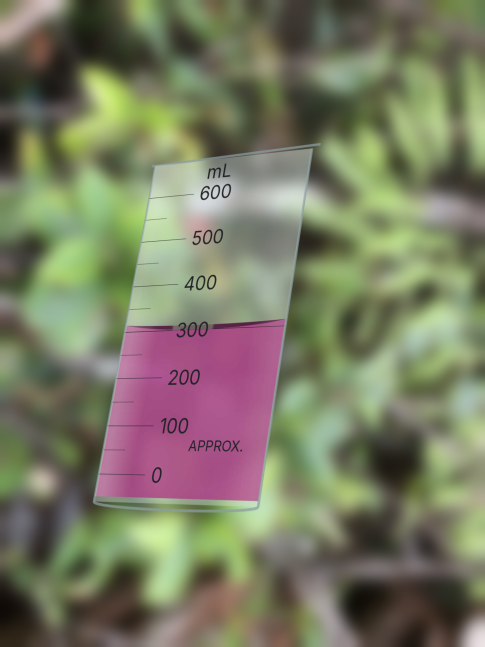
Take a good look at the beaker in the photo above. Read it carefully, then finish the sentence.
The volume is 300 mL
